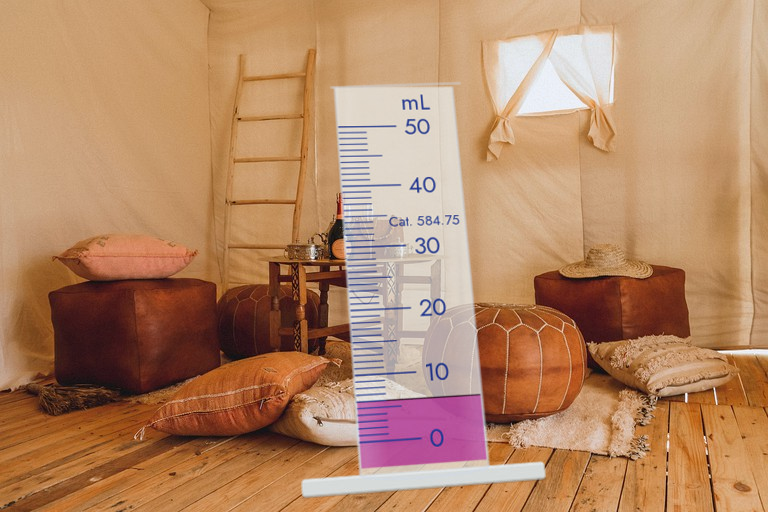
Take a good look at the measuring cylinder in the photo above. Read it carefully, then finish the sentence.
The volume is 6 mL
